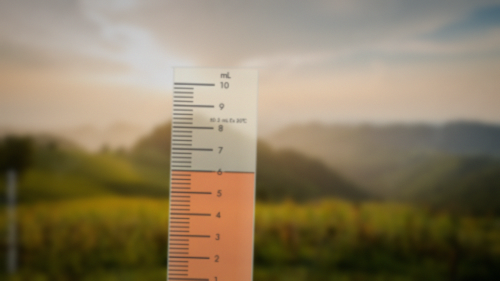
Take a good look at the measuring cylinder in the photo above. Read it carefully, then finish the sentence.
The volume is 6 mL
